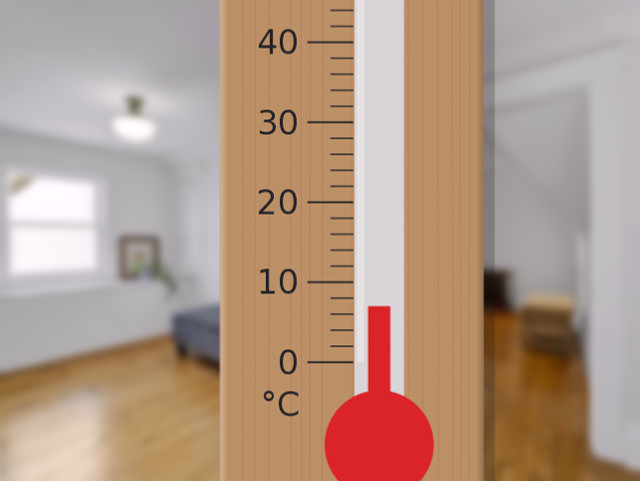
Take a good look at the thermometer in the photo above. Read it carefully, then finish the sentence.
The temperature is 7 °C
